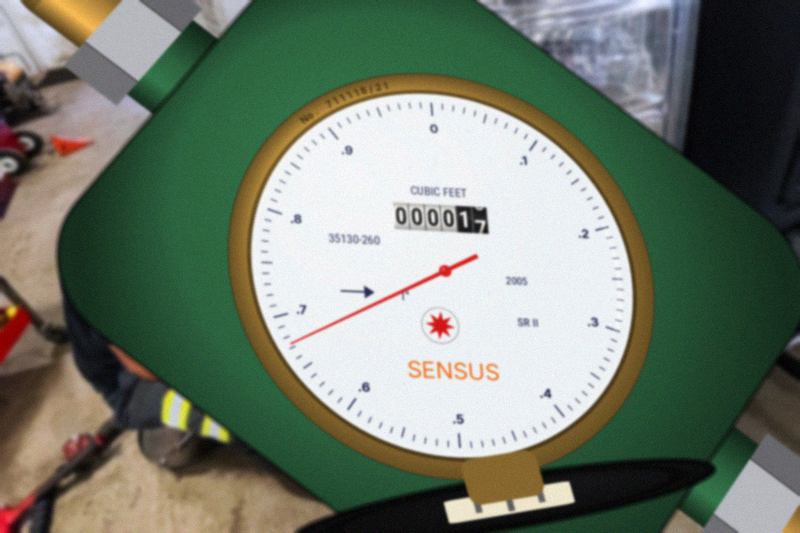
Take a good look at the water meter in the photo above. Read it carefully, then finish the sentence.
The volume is 16.67 ft³
